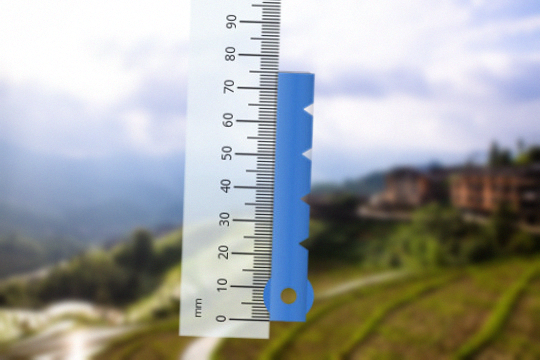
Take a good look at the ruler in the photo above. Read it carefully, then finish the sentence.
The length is 75 mm
